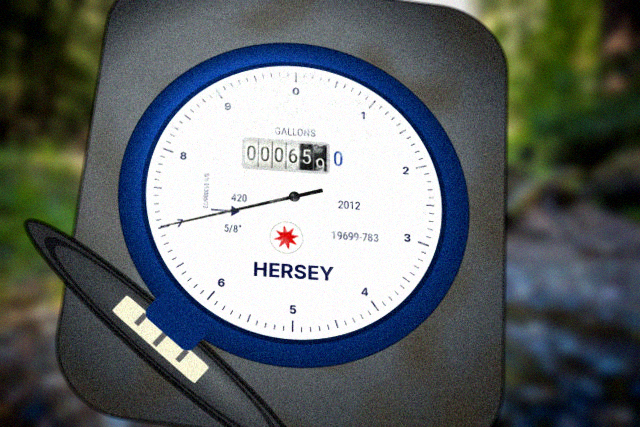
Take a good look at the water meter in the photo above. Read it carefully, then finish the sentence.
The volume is 6587.0 gal
